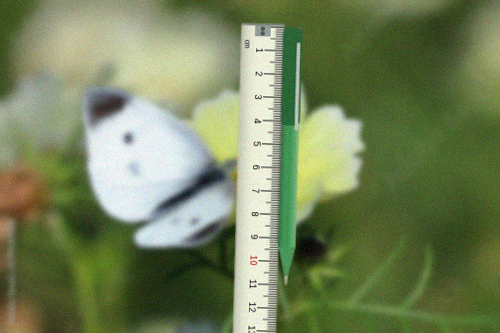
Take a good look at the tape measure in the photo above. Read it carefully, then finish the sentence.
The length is 11 cm
